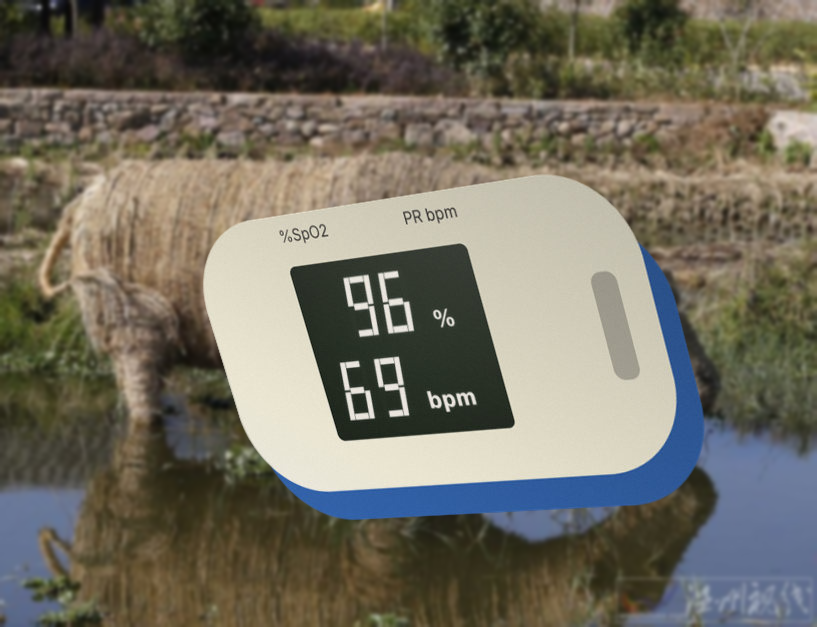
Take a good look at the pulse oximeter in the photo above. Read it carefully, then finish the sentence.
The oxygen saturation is 96 %
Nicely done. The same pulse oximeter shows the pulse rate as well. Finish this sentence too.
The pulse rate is 69 bpm
